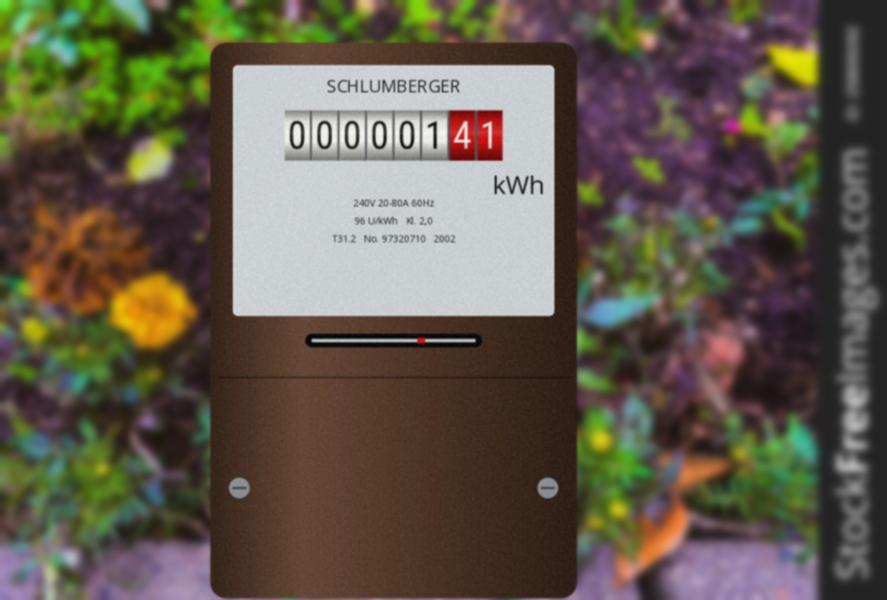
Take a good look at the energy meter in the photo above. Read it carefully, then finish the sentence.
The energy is 1.41 kWh
